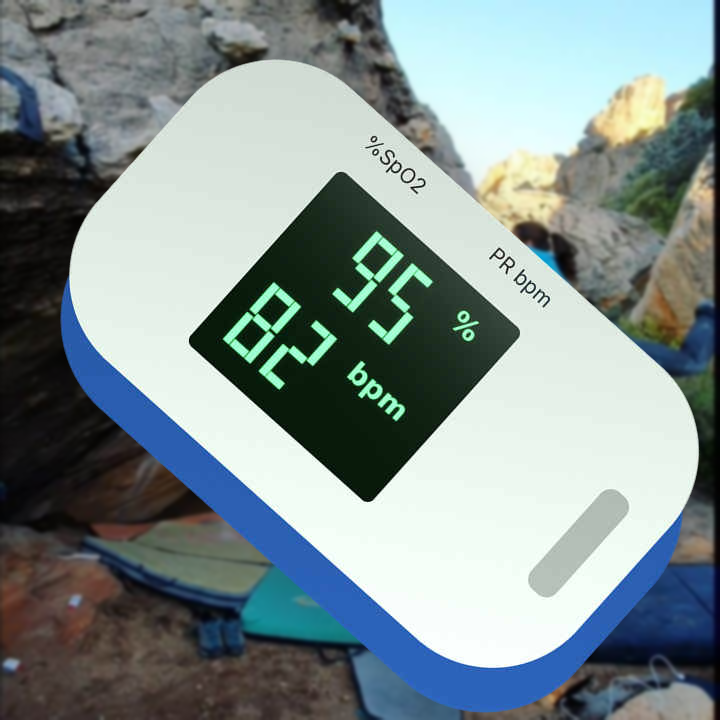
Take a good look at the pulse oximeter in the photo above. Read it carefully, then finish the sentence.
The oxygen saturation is 95 %
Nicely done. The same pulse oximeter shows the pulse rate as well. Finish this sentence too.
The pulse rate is 82 bpm
